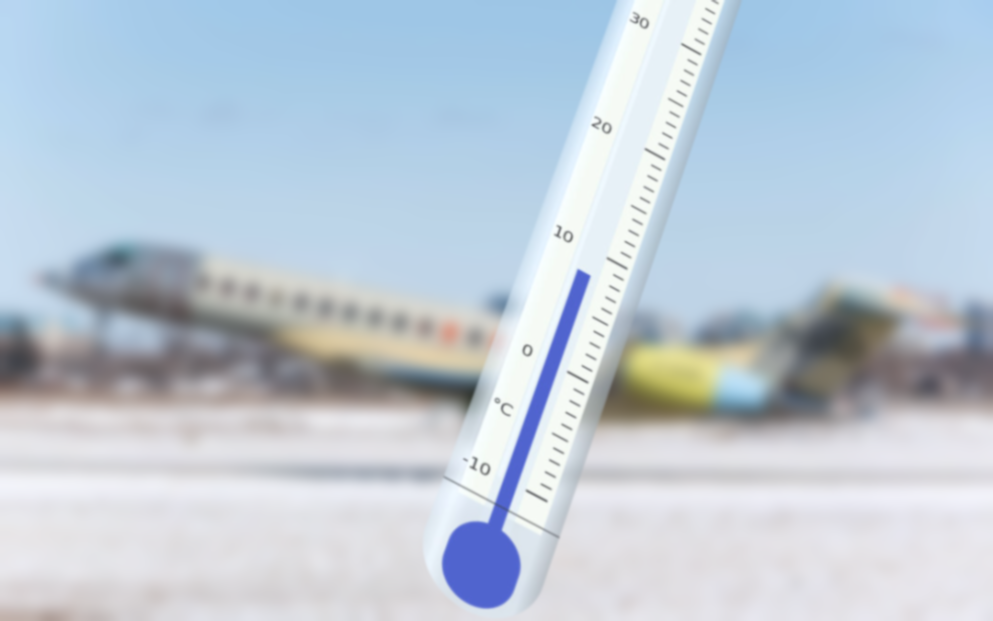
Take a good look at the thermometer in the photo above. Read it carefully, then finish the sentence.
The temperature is 8 °C
